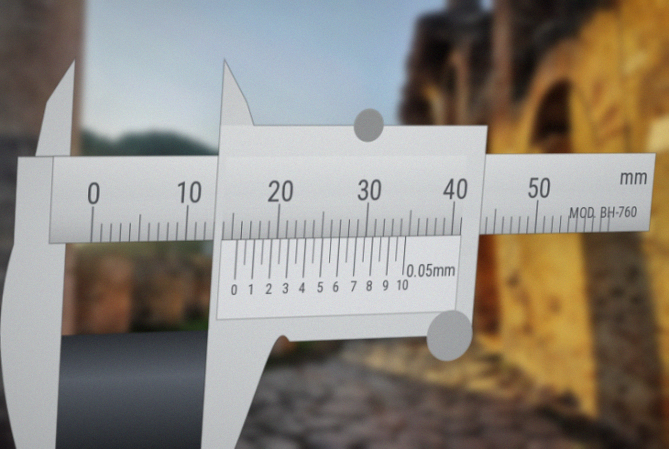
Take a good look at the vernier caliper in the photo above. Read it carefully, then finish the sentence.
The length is 15.6 mm
